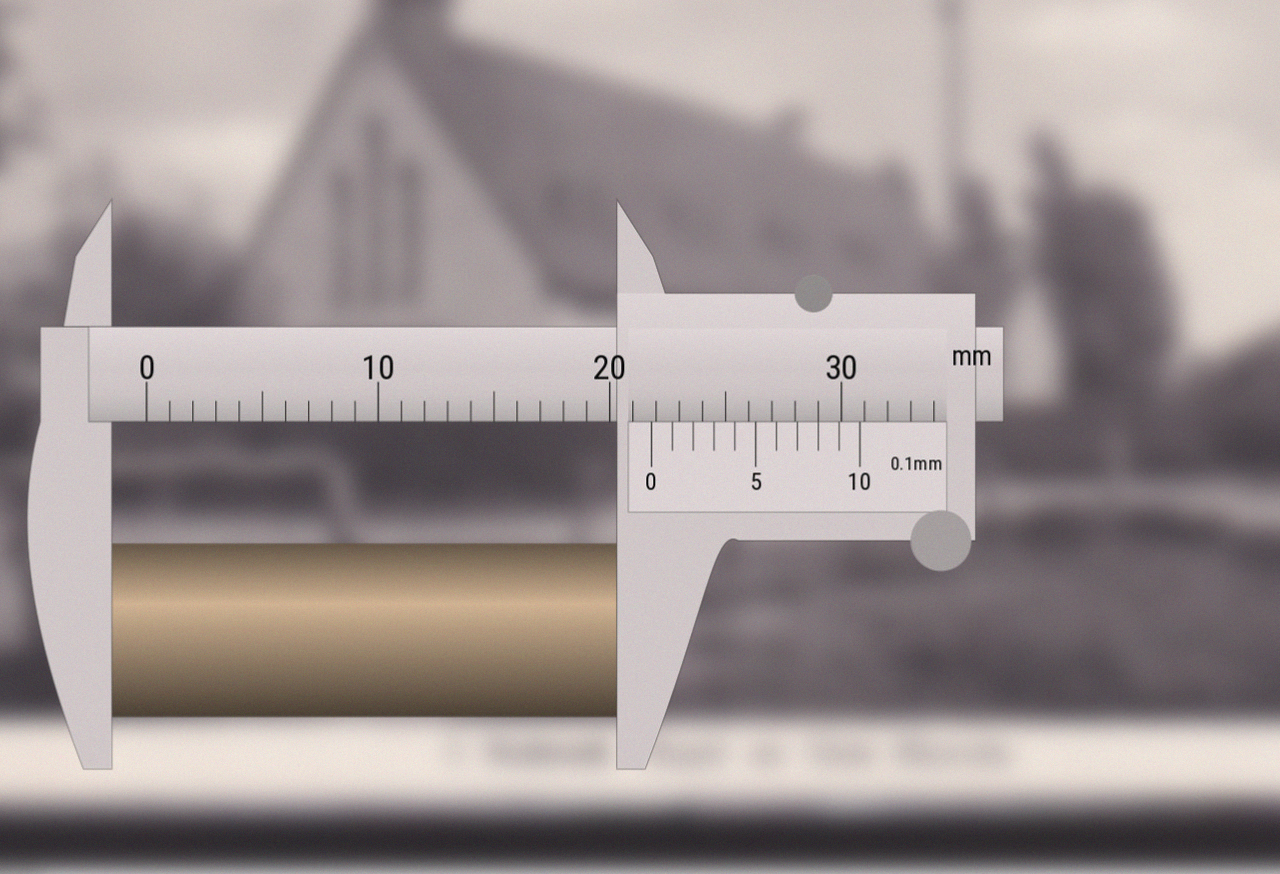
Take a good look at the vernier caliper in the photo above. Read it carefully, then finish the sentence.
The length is 21.8 mm
